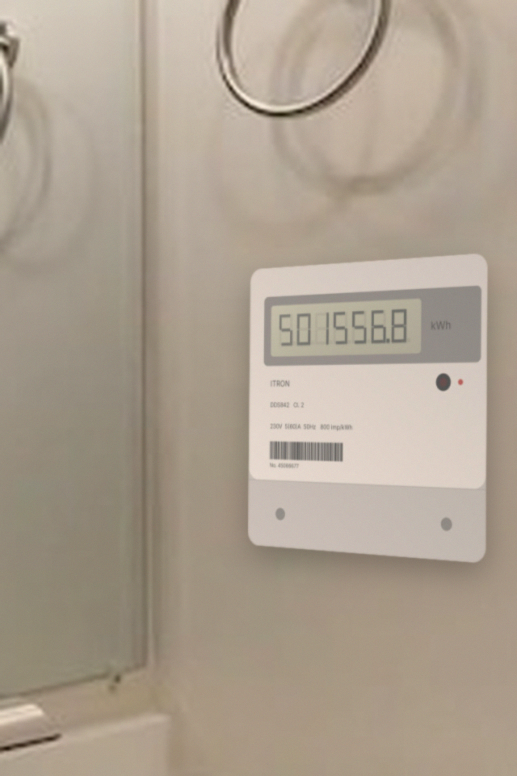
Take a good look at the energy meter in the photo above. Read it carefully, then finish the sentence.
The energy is 501556.8 kWh
